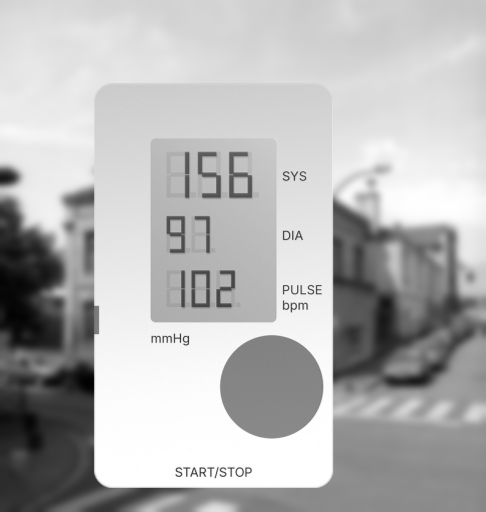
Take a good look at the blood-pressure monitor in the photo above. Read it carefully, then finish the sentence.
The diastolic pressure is 97 mmHg
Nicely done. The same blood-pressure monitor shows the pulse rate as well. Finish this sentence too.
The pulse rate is 102 bpm
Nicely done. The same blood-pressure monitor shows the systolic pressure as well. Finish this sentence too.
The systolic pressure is 156 mmHg
